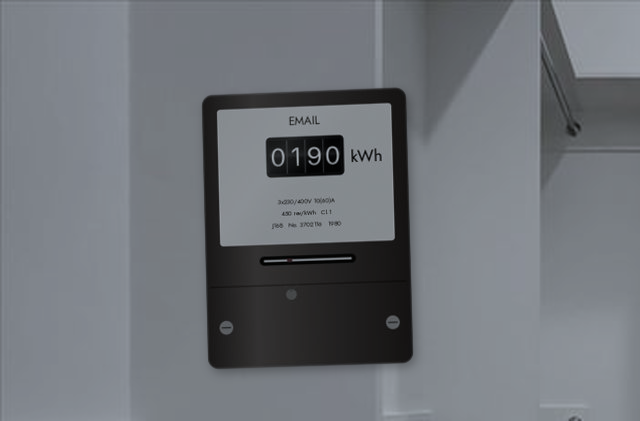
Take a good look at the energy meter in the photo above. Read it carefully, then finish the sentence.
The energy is 190 kWh
